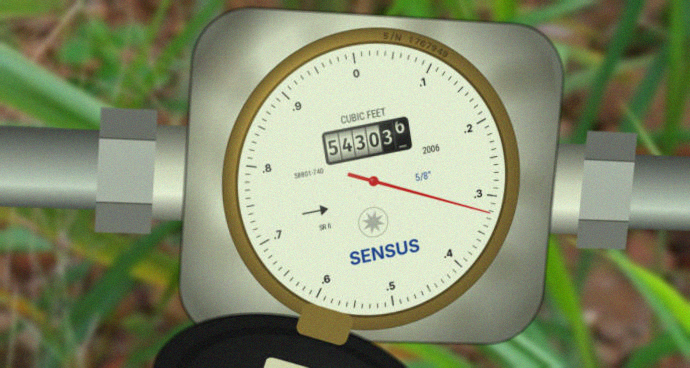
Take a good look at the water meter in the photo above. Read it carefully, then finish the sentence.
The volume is 543036.32 ft³
